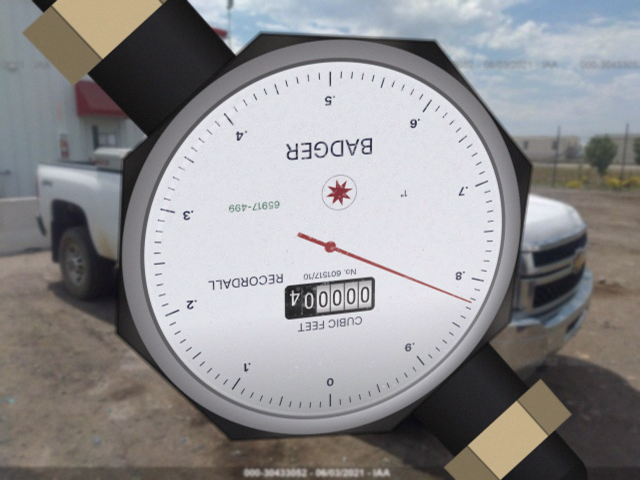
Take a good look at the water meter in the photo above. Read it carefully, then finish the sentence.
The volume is 3.82 ft³
